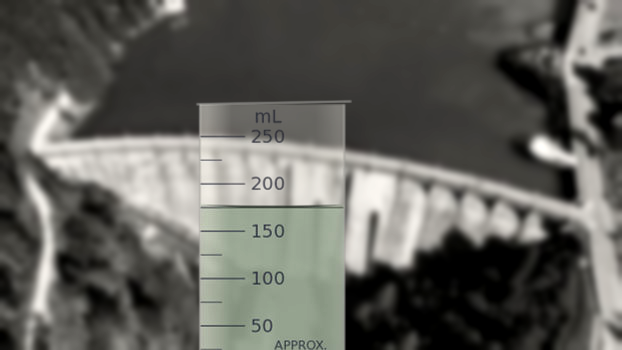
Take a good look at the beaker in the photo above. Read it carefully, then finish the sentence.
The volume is 175 mL
